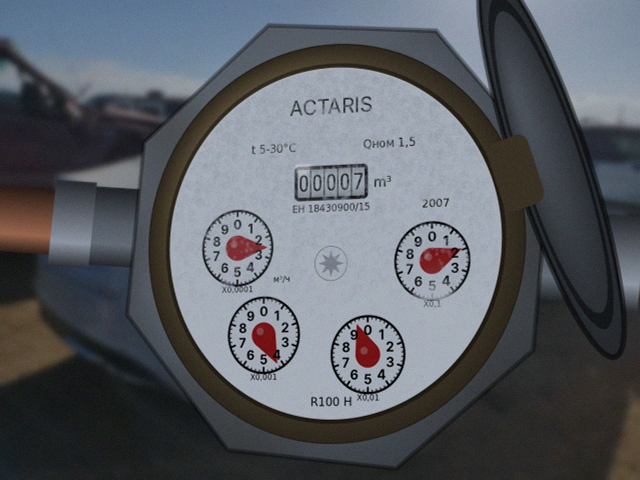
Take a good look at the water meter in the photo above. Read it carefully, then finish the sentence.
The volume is 7.1942 m³
